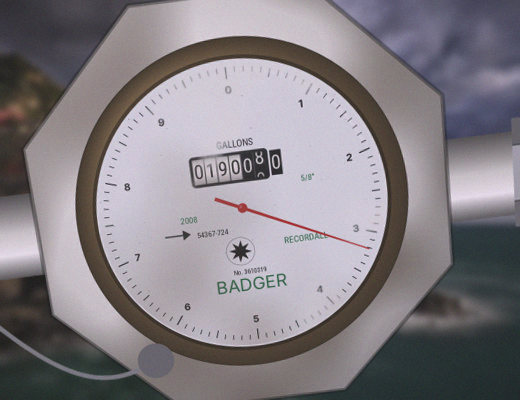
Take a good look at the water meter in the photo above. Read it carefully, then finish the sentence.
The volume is 190083.2 gal
